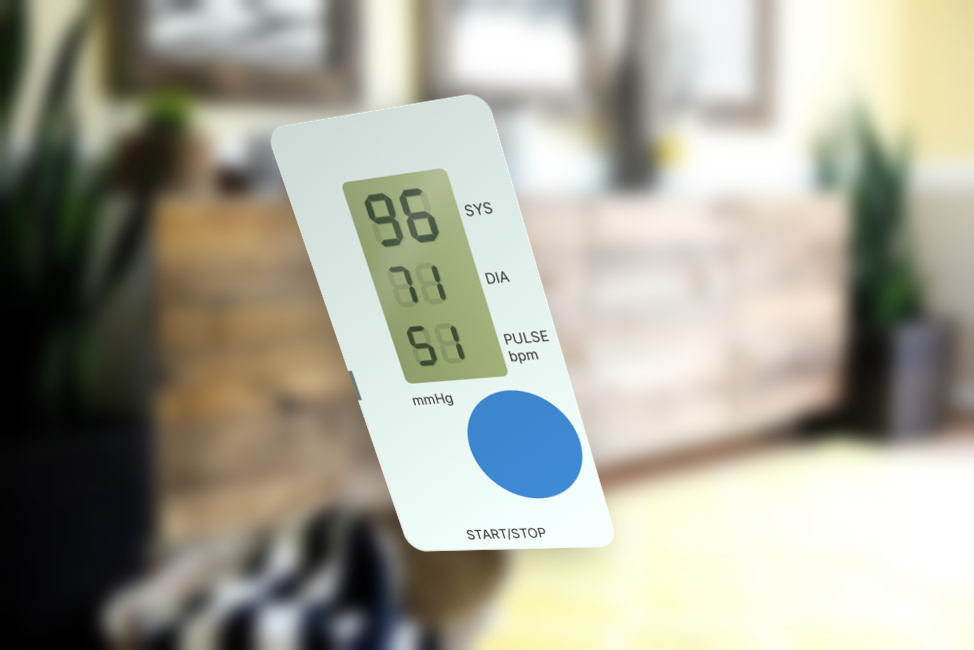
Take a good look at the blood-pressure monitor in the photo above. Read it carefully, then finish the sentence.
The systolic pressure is 96 mmHg
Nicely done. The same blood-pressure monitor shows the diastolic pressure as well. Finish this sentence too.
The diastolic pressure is 71 mmHg
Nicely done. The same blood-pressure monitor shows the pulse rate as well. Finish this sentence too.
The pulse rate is 51 bpm
